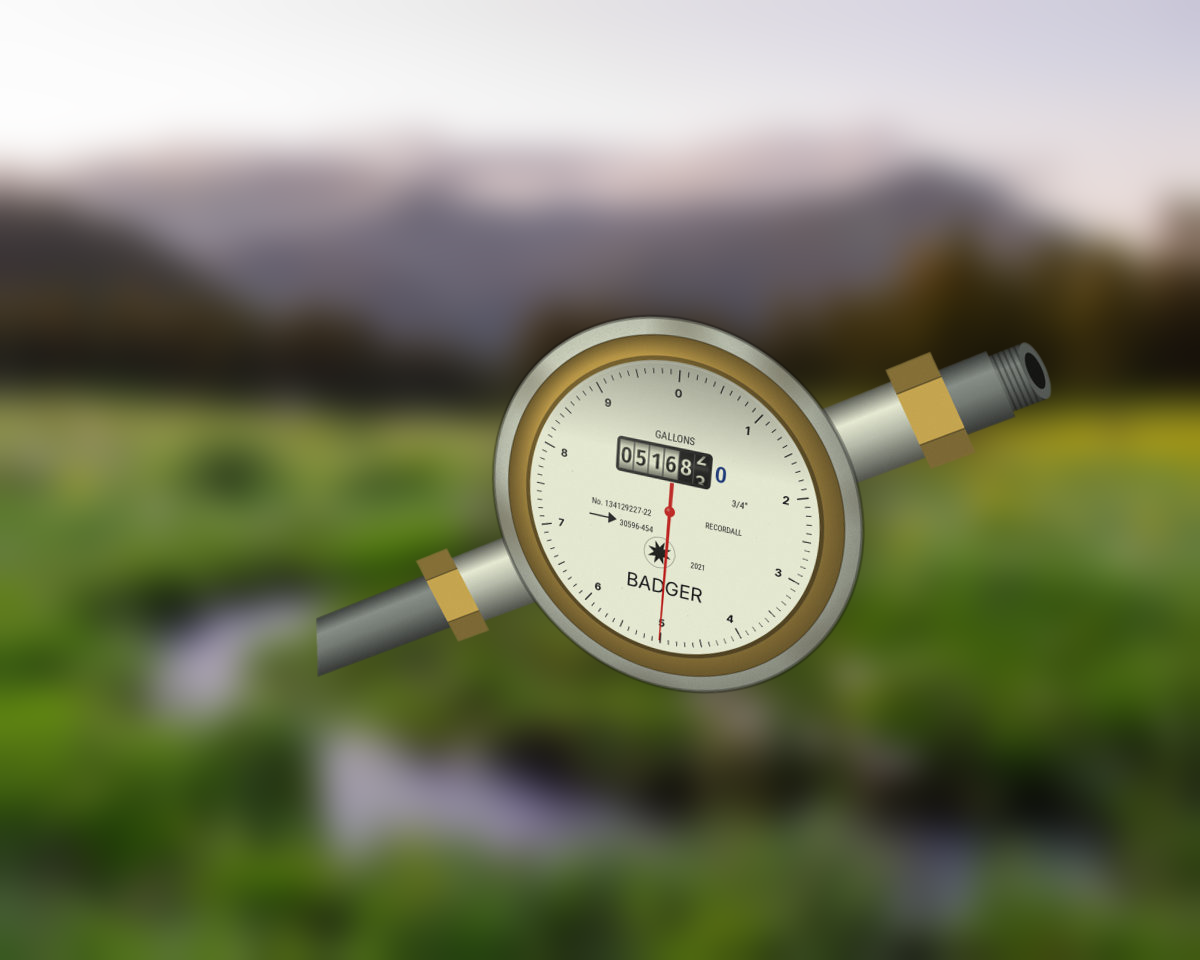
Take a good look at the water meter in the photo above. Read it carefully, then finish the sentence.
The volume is 516825.0 gal
